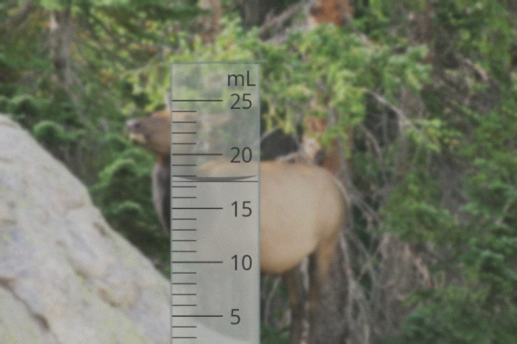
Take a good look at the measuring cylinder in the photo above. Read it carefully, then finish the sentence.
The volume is 17.5 mL
